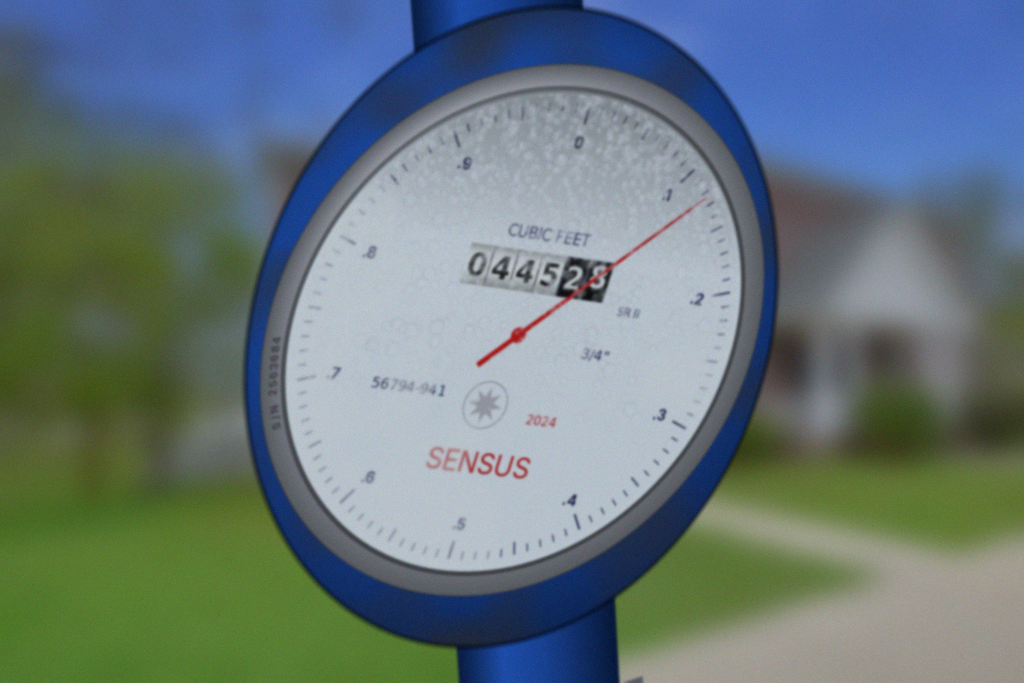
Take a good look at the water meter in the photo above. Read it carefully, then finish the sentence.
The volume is 44528.12 ft³
